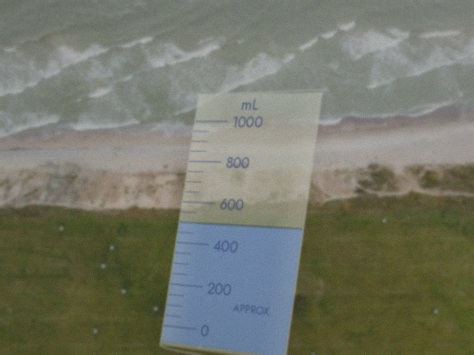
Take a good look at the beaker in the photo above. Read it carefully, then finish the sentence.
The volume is 500 mL
